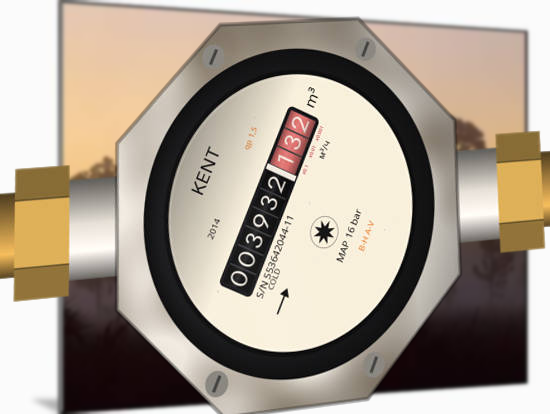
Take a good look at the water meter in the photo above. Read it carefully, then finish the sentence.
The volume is 3932.132 m³
